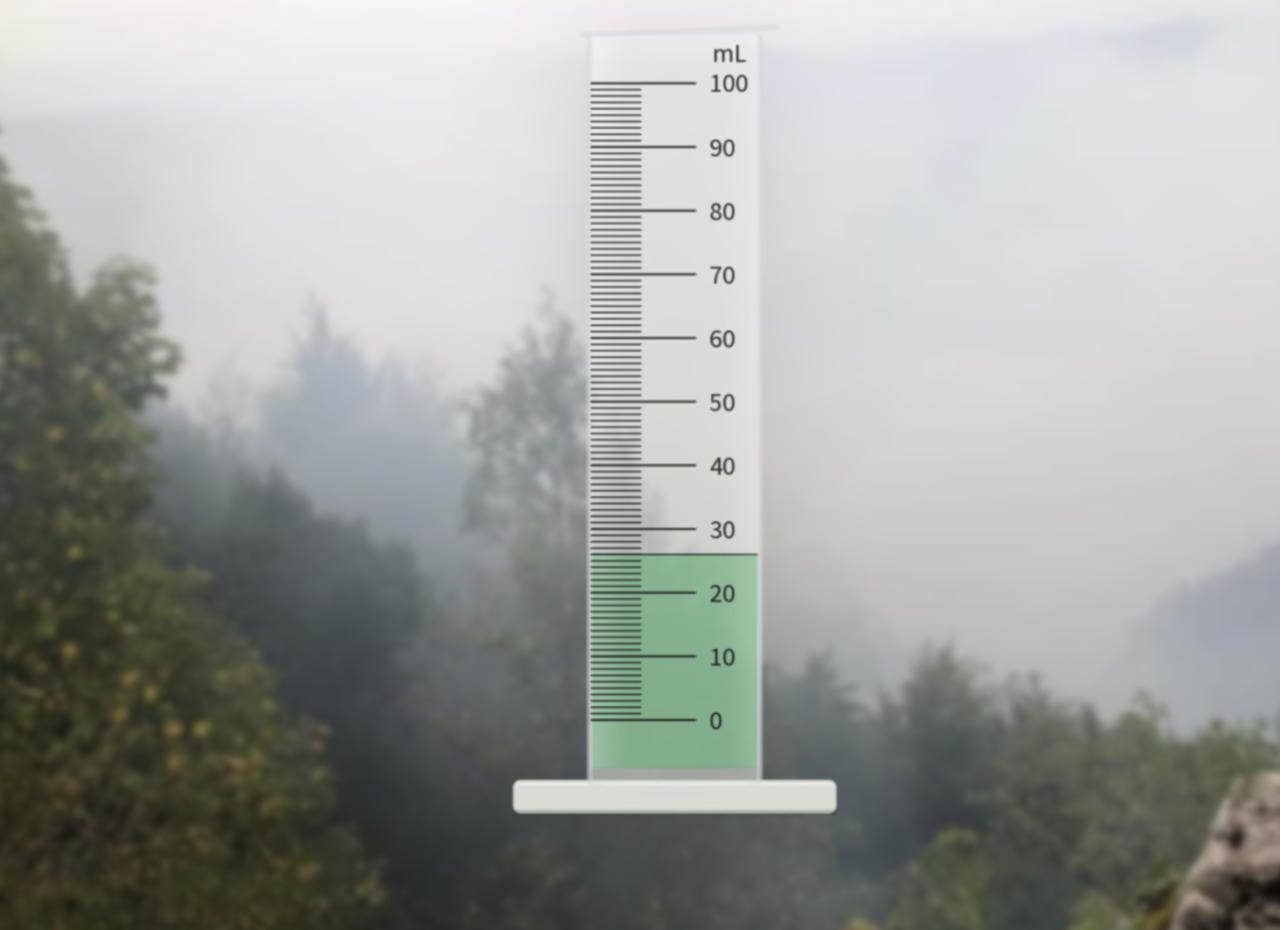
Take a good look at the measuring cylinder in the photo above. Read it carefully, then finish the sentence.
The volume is 26 mL
